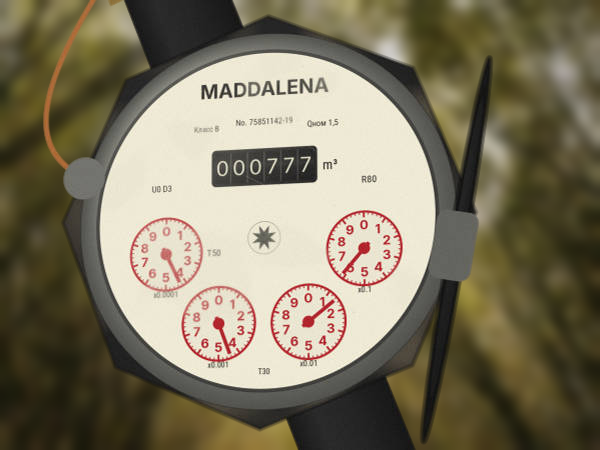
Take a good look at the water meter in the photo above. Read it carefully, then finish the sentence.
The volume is 777.6144 m³
